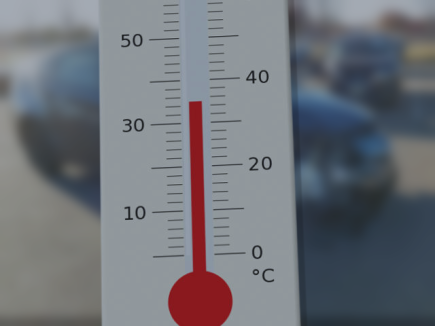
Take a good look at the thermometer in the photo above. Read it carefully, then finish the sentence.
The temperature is 35 °C
